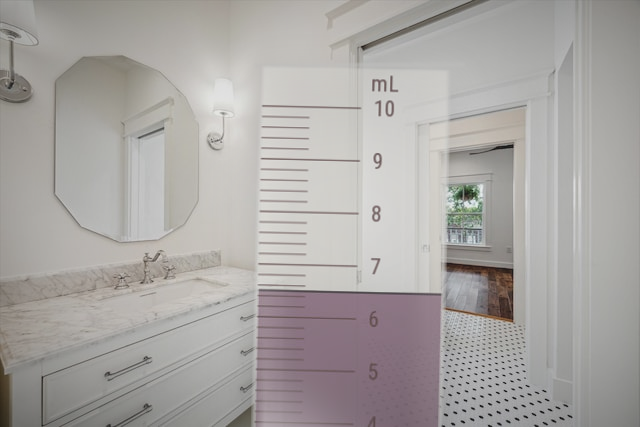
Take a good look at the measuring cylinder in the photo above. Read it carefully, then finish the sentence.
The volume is 6.5 mL
